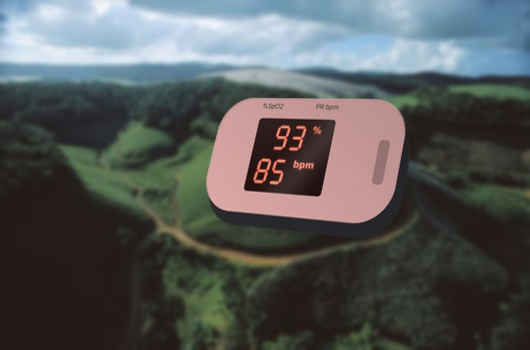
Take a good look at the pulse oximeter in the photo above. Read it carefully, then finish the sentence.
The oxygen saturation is 93 %
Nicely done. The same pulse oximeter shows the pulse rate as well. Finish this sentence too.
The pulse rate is 85 bpm
